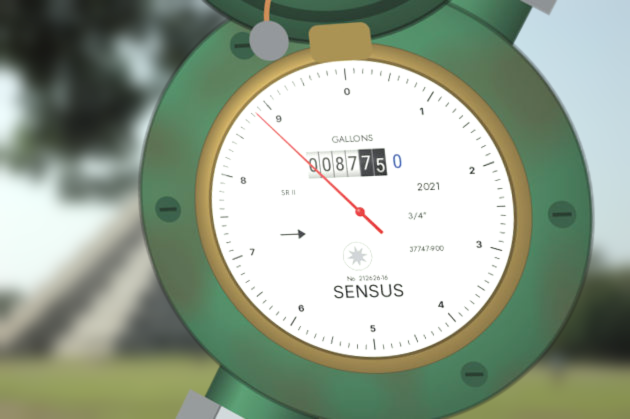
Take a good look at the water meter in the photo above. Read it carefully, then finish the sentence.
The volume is 87748.8 gal
